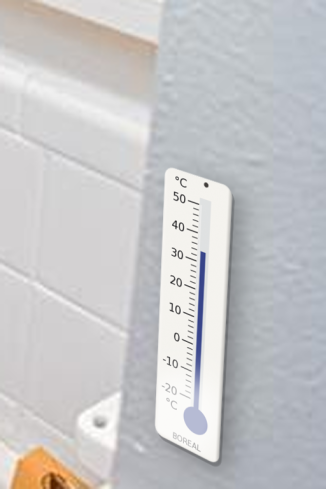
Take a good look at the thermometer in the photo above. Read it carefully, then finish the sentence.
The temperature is 34 °C
